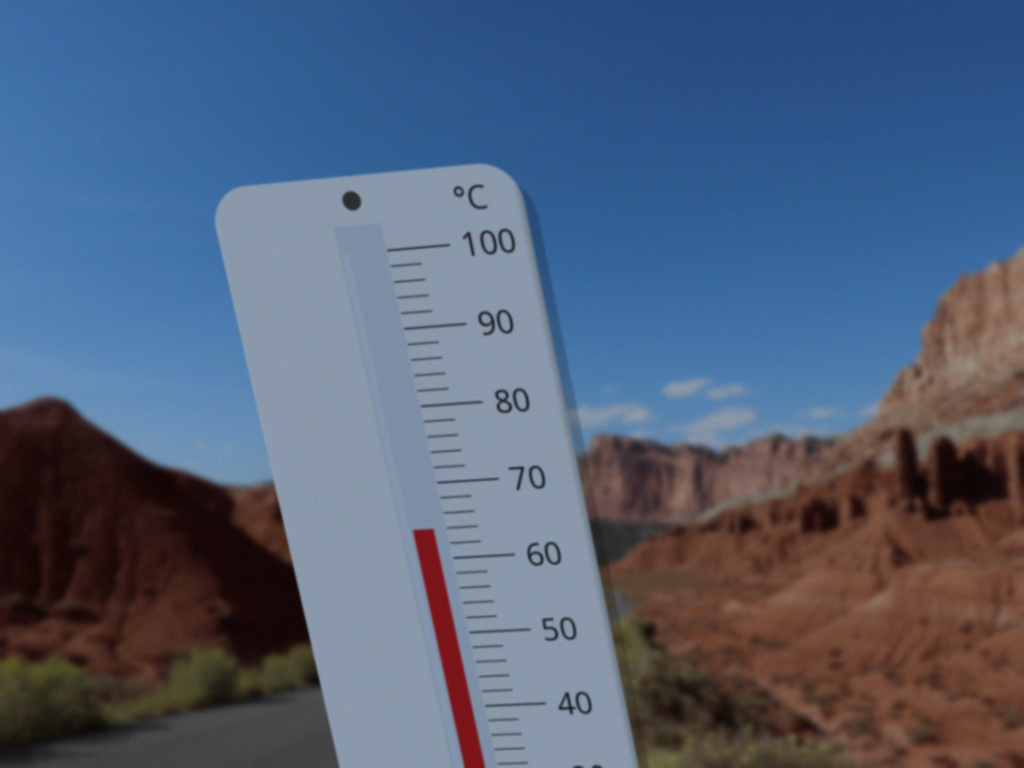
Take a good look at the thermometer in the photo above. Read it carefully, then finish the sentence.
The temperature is 64 °C
